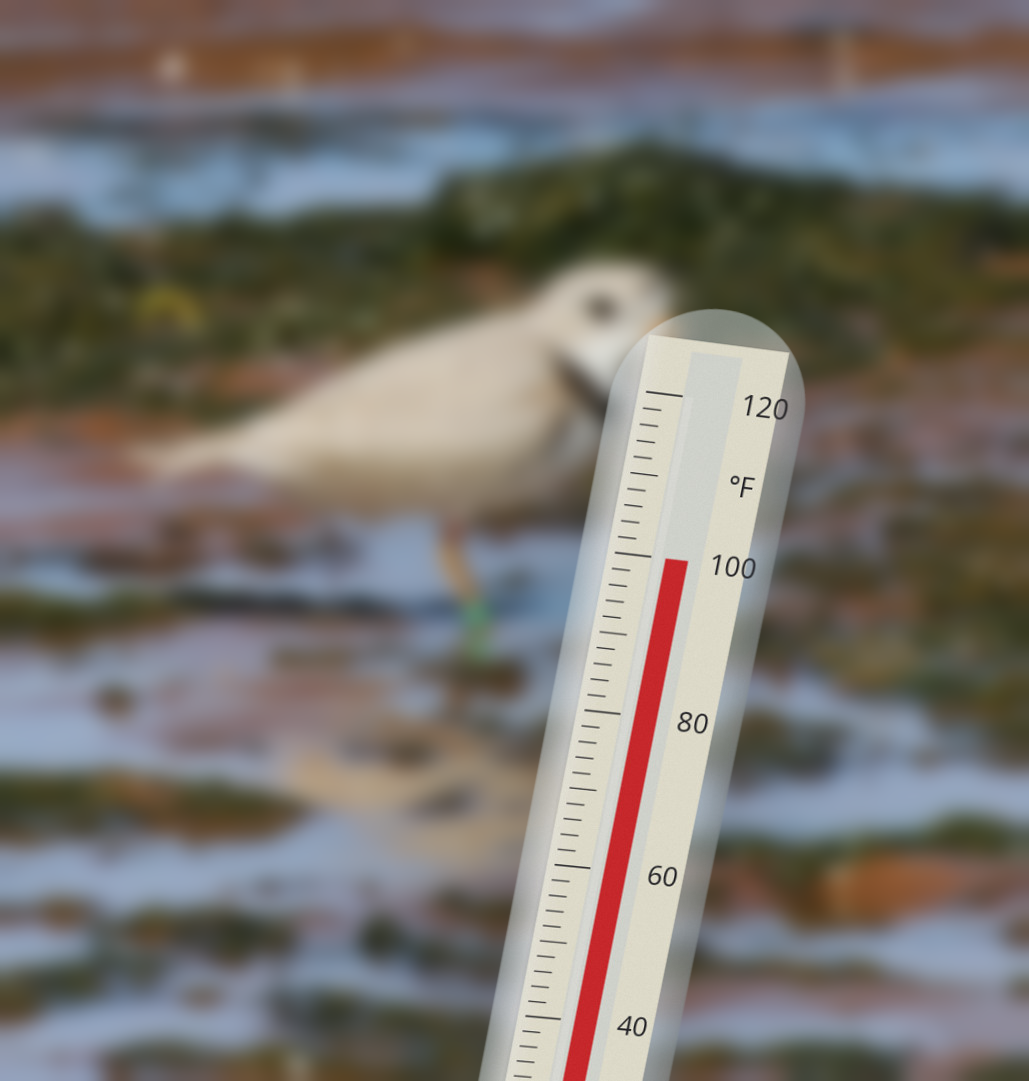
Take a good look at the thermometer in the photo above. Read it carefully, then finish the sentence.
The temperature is 100 °F
